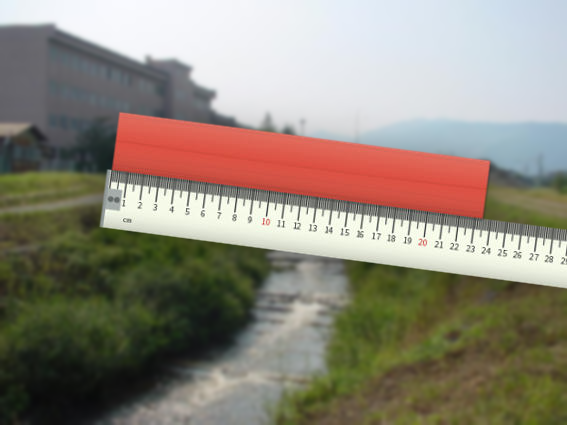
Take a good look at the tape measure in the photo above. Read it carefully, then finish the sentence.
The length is 23.5 cm
